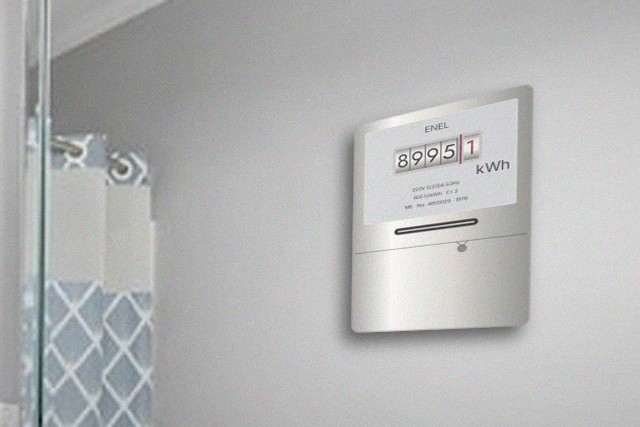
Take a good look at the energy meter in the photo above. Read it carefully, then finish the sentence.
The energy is 8995.1 kWh
